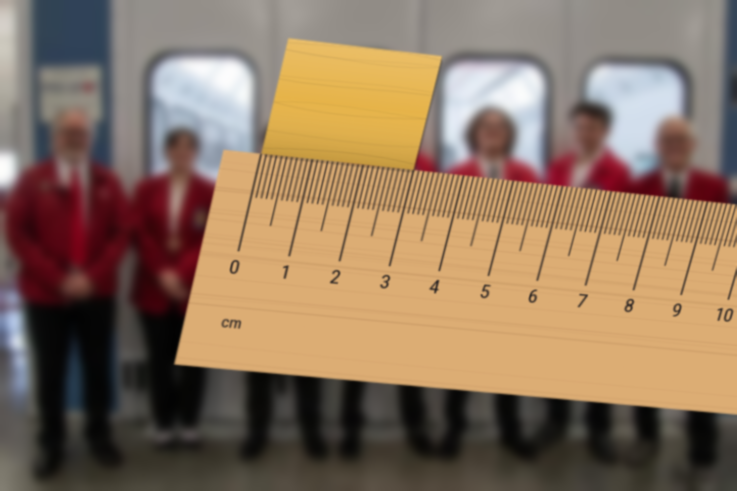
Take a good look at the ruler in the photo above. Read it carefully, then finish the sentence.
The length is 3 cm
